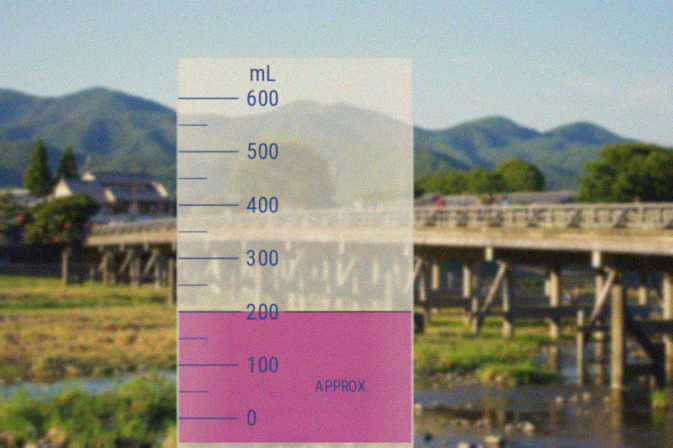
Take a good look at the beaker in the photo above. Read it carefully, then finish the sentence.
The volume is 200 mL
